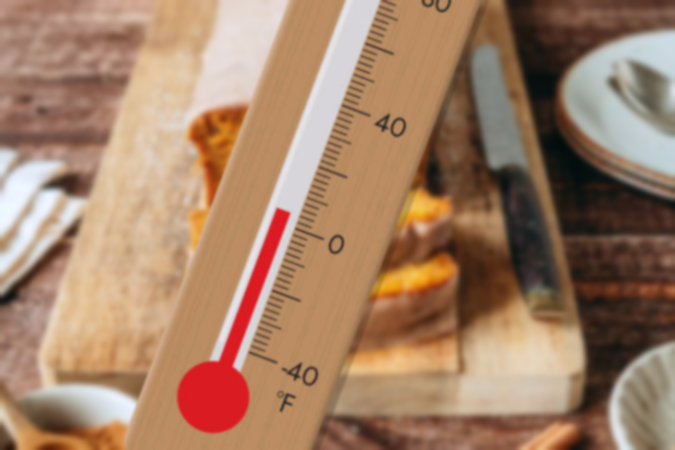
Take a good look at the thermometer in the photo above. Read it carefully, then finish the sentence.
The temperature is 4 °F
